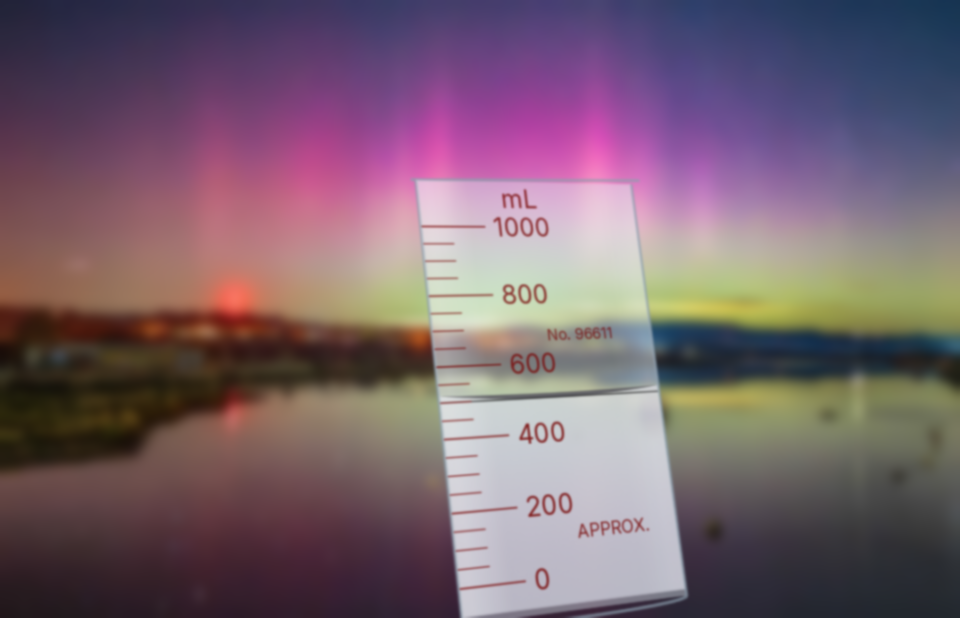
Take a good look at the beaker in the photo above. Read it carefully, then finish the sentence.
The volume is 500 mL
